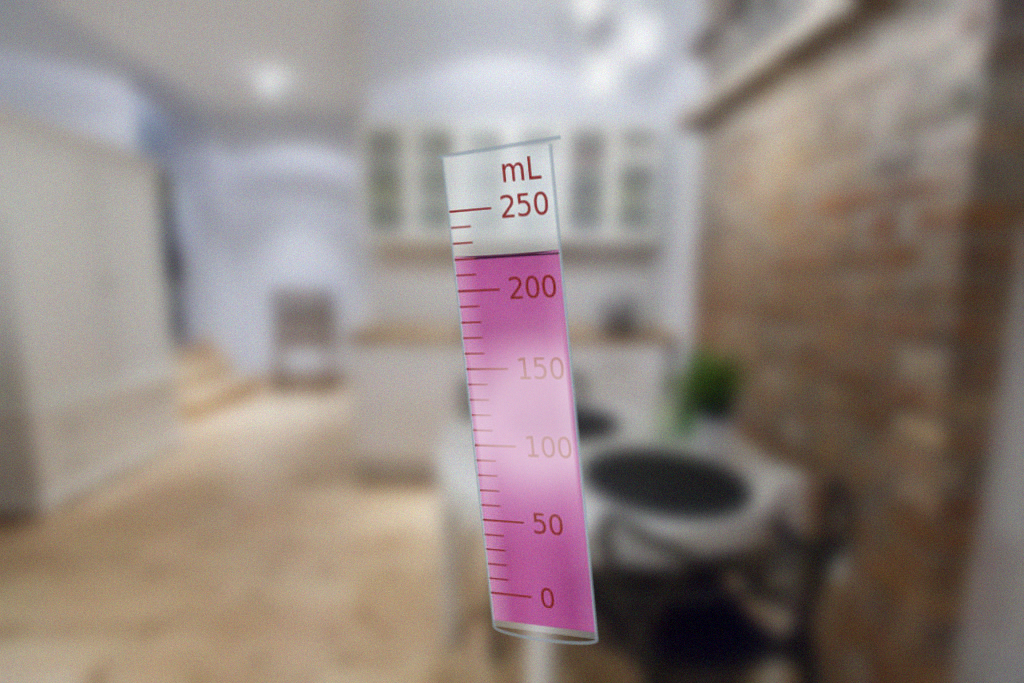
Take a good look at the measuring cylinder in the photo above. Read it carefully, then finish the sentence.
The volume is 220 mL
